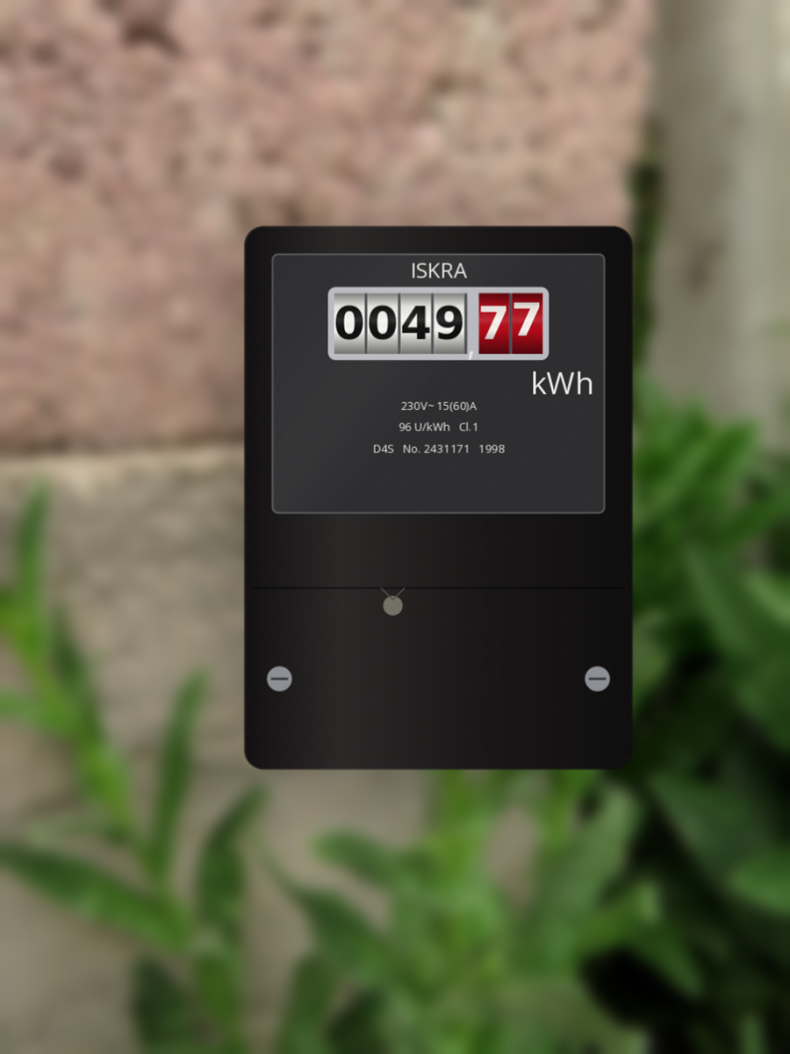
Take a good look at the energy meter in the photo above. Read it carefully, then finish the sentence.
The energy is 49.77 kWh
